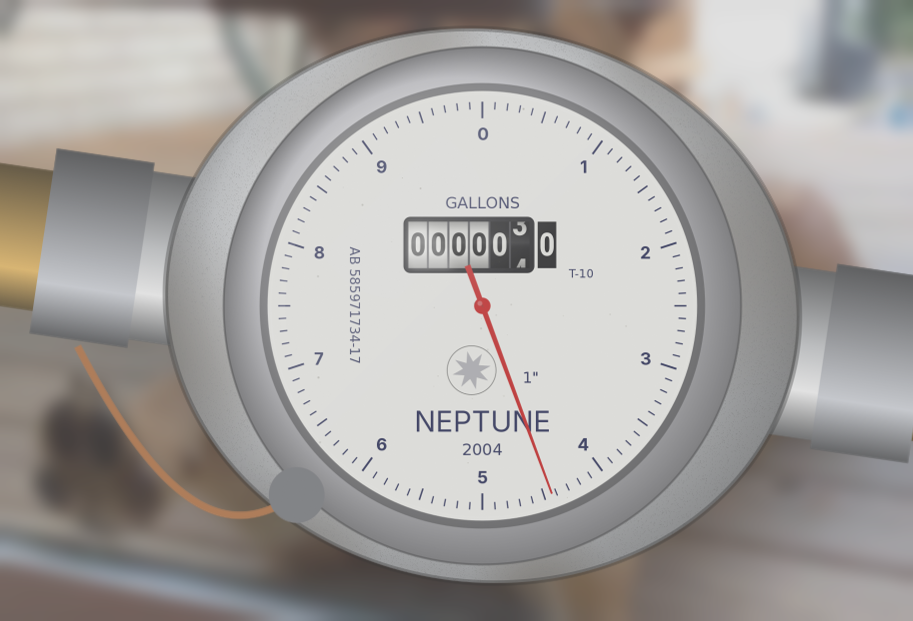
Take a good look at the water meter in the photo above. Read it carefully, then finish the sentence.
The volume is 34.4 gal
